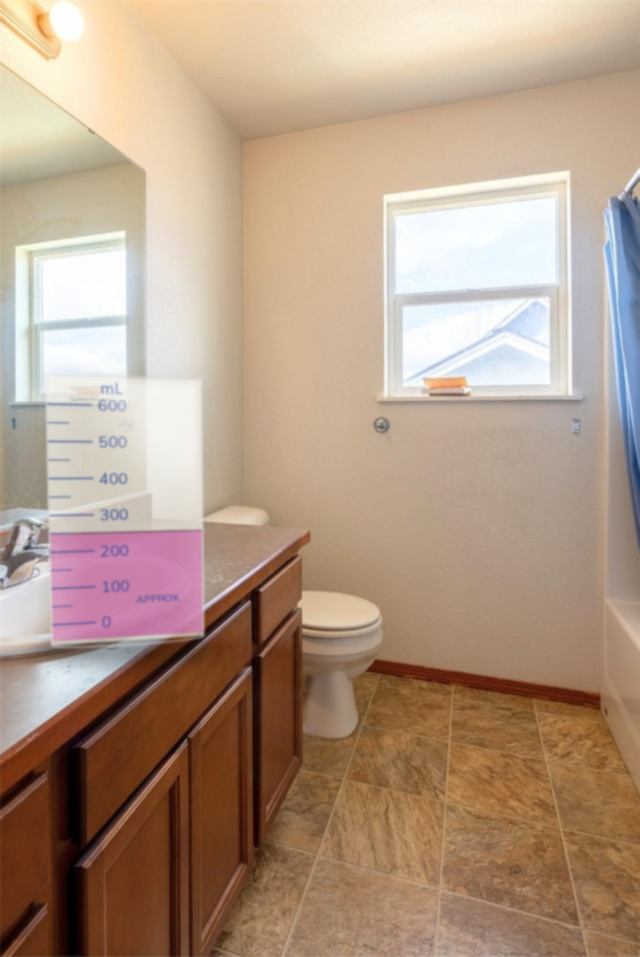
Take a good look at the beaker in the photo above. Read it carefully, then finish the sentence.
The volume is 250 mL
